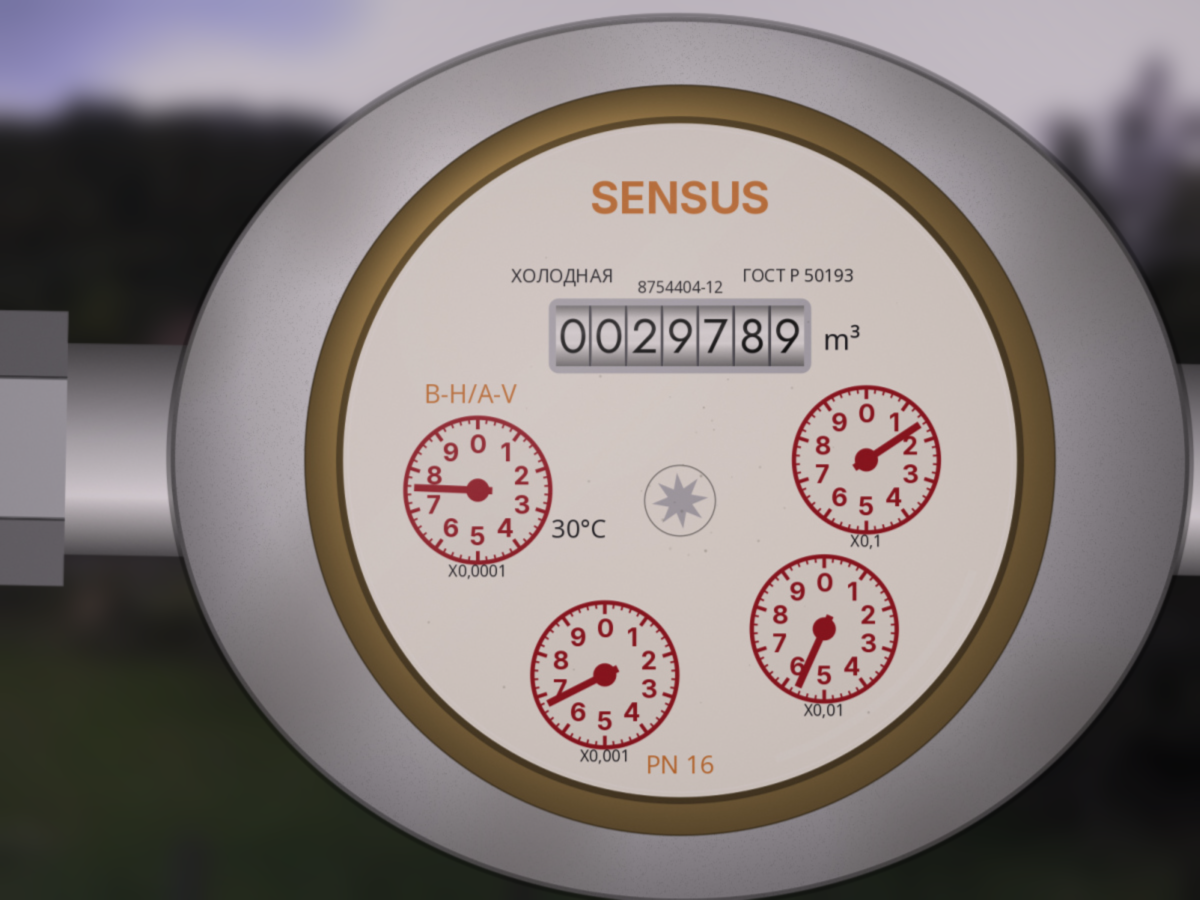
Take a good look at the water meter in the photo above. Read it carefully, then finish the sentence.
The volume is 29789.1567 m³
